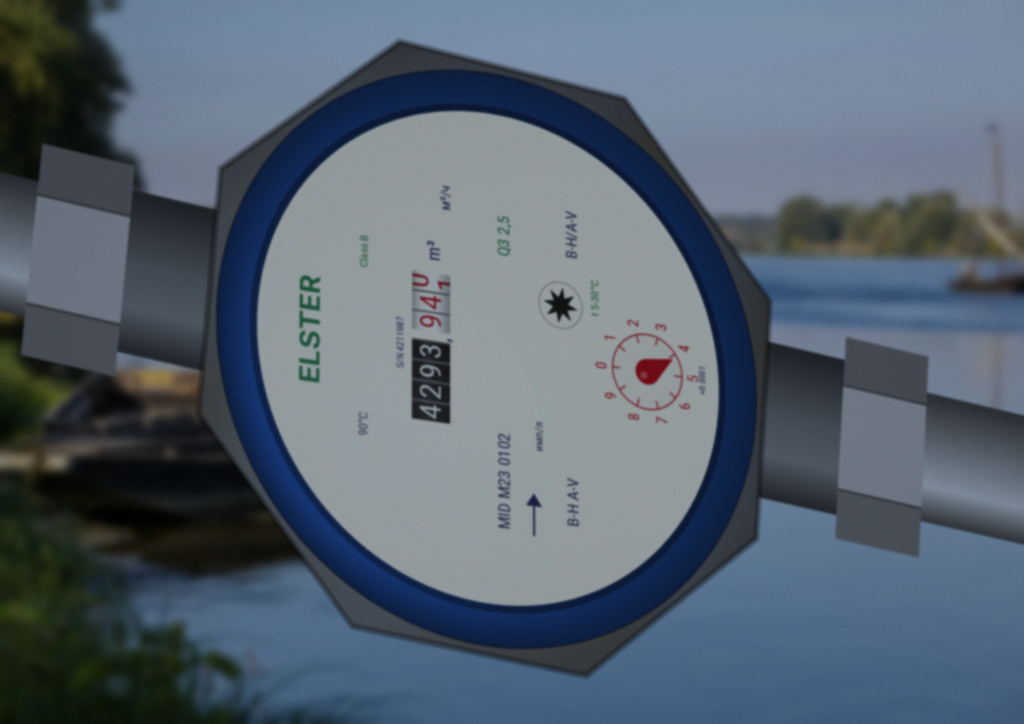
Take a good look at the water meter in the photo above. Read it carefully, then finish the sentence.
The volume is 4293.9404 m³
